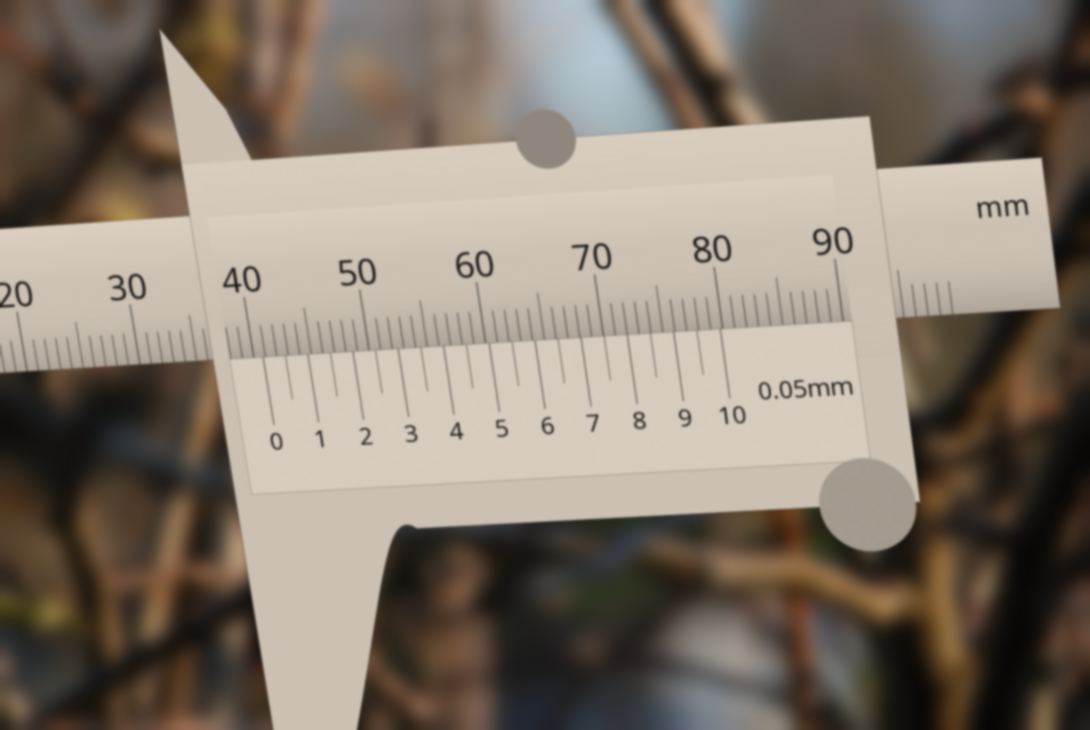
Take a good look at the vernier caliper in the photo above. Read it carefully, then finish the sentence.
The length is 40.8 mm
